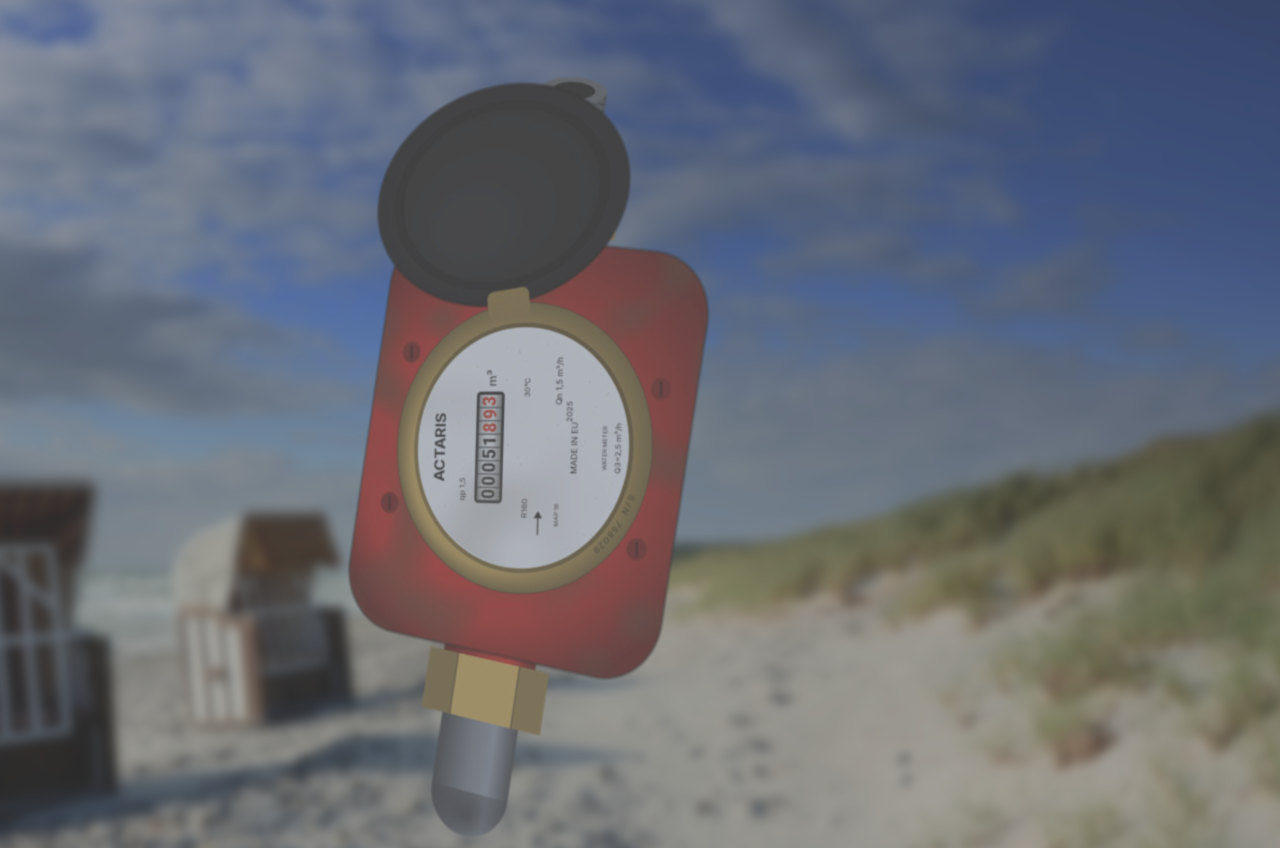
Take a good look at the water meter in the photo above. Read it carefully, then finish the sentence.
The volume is 51.893 m³
